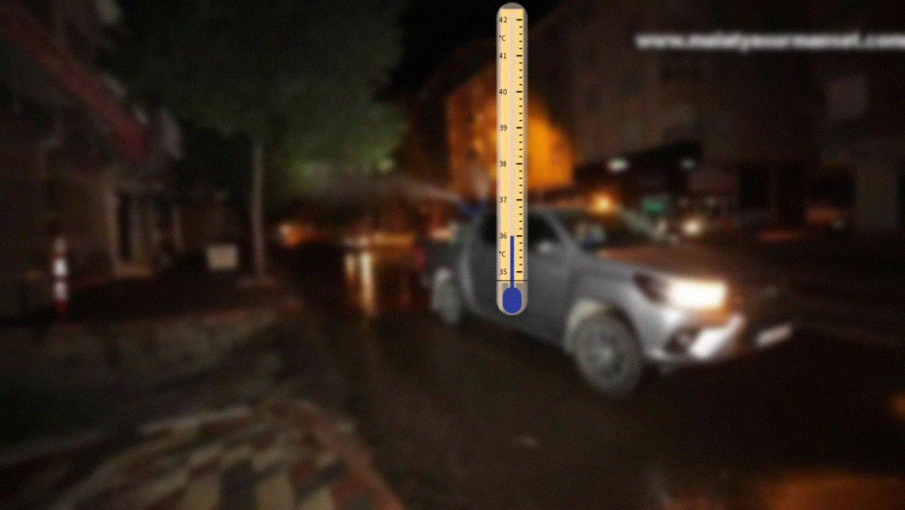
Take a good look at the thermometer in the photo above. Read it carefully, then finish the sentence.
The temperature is 36 °C
